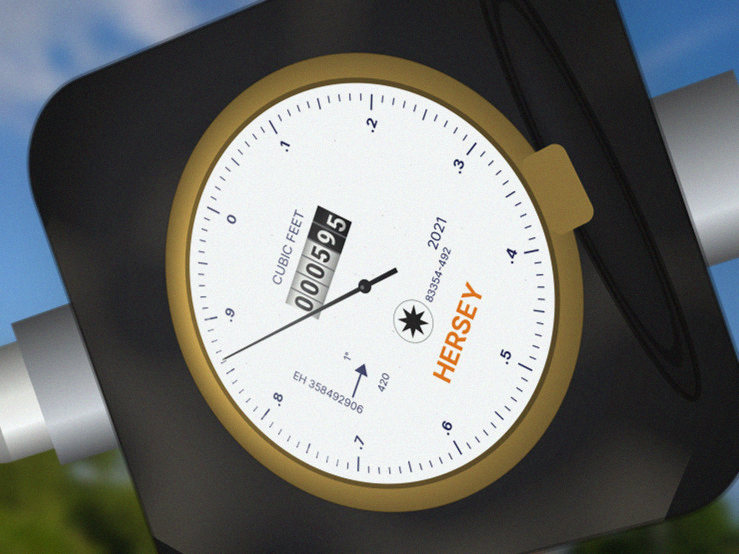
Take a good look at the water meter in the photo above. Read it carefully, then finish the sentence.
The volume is 594.86 ft³
